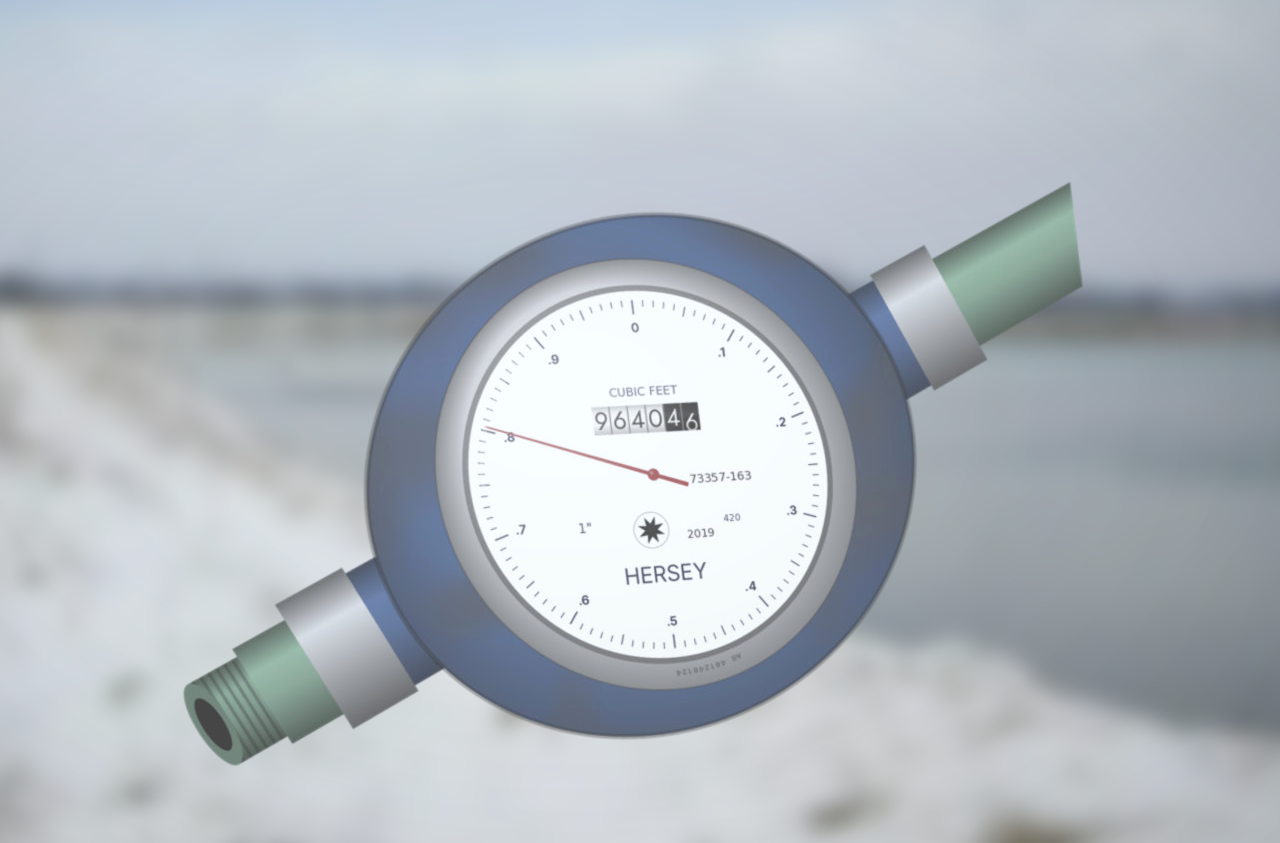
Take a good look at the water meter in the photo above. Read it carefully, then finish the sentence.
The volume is 964045.80 ft³
